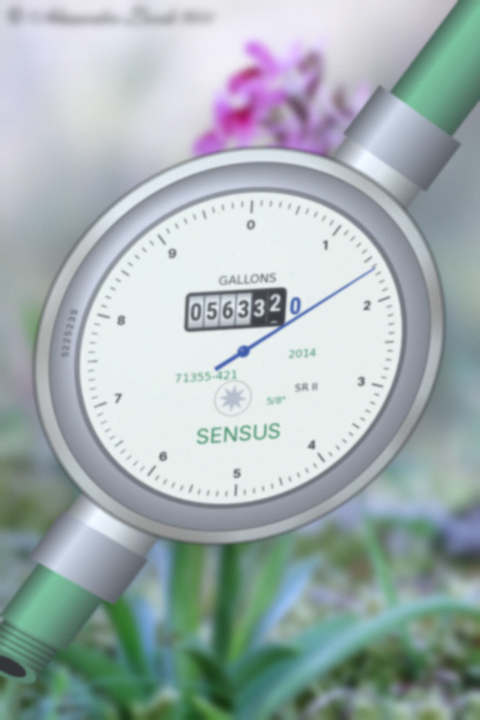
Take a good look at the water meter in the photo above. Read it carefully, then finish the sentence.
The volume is 563321.6 gal
